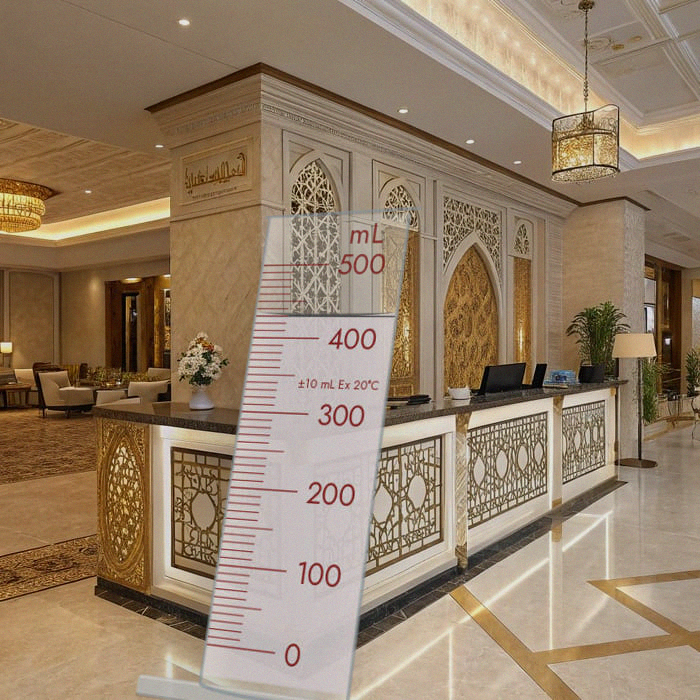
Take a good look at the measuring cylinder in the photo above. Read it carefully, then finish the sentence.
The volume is 430 mL
